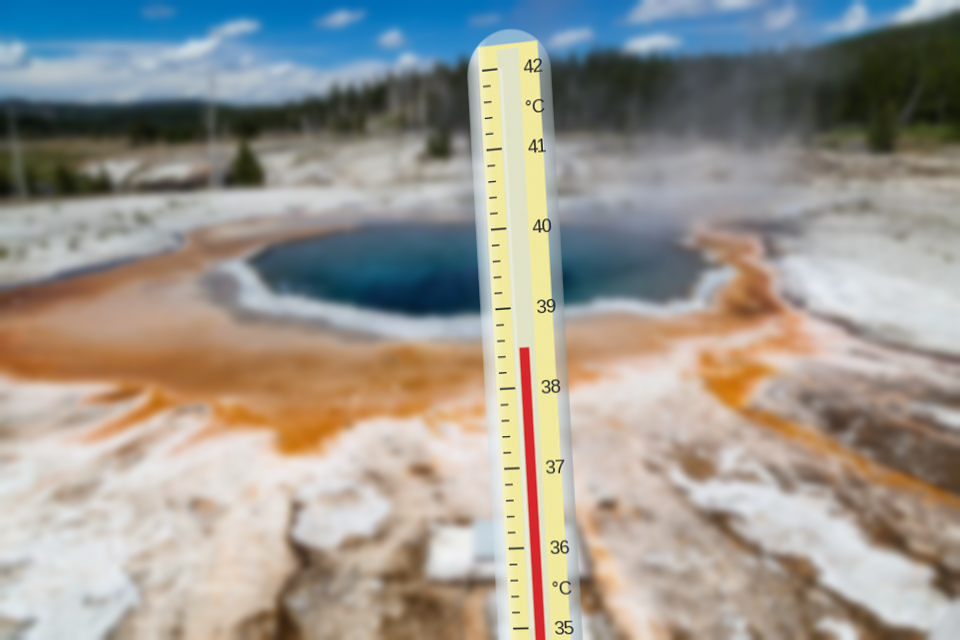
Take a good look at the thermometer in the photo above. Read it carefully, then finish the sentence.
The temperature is 38.5 °C
